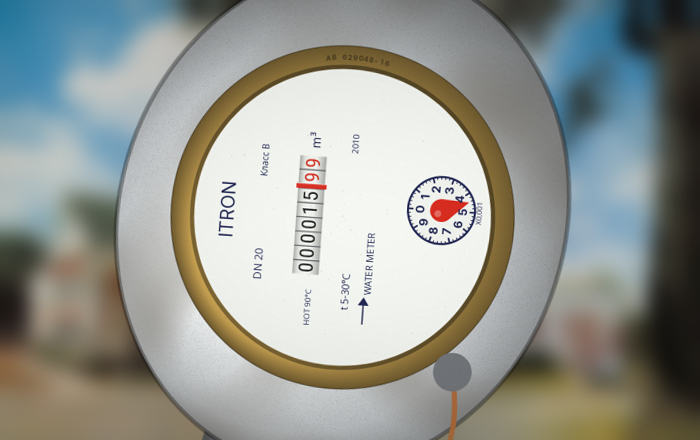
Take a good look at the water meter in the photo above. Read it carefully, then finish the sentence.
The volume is 15.994 m³
